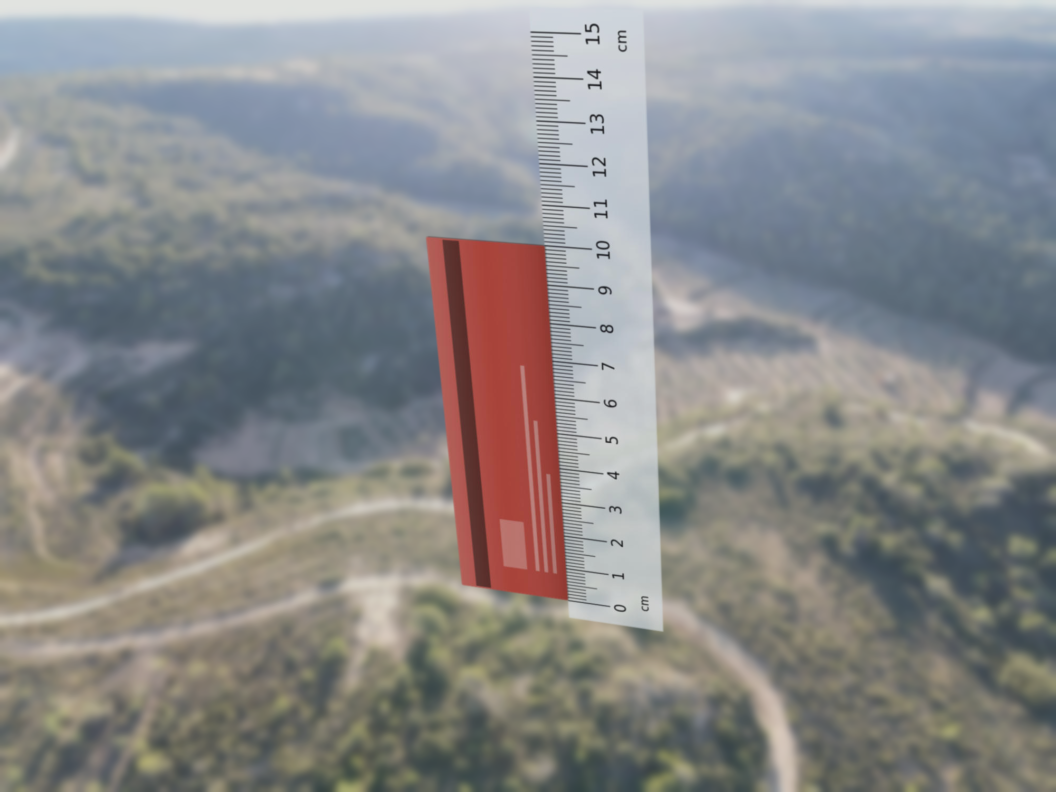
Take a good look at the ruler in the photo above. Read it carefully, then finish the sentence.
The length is 10 cm
